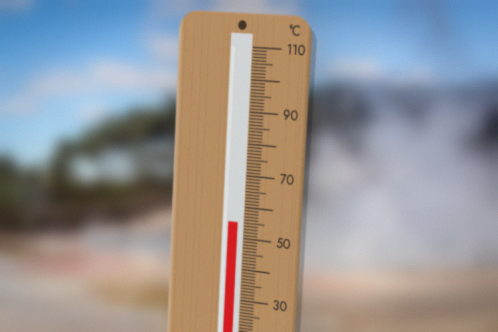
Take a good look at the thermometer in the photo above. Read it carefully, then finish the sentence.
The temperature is 55 °C
